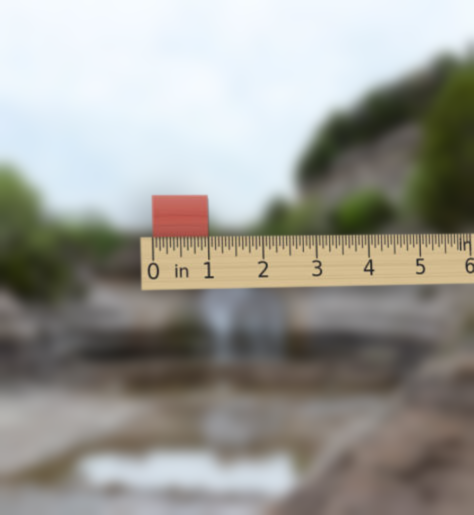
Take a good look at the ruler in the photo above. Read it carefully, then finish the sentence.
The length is 1 in
